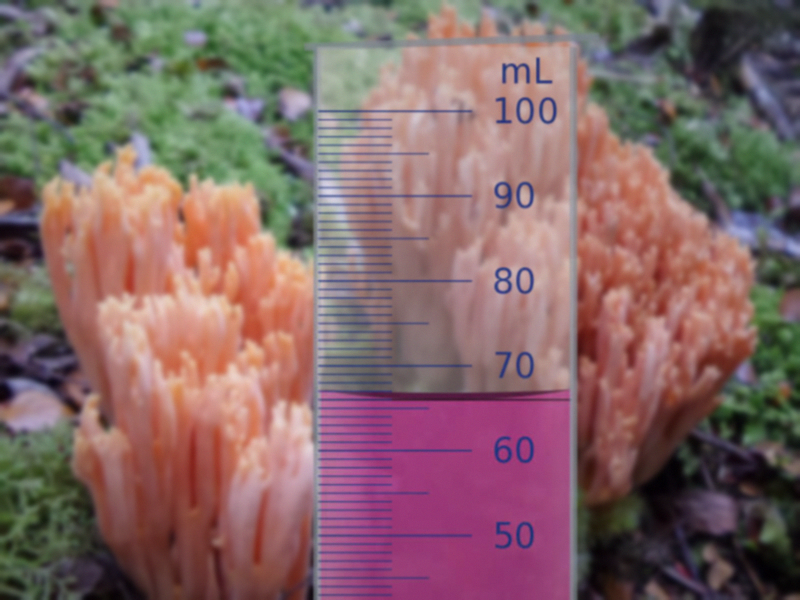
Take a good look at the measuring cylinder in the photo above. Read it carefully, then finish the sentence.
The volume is 66 mL
